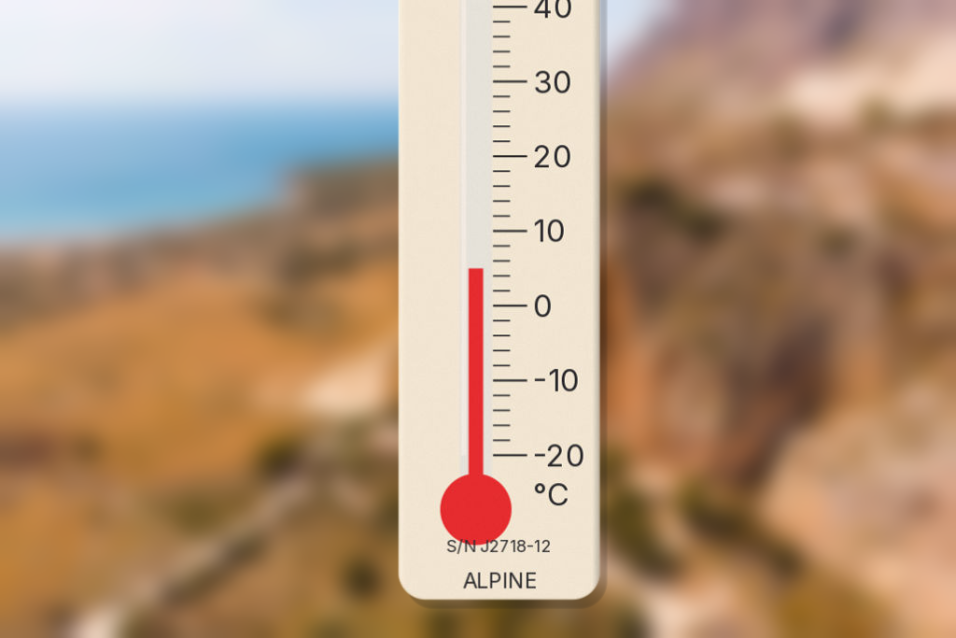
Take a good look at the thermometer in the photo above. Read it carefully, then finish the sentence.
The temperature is 5 °C
